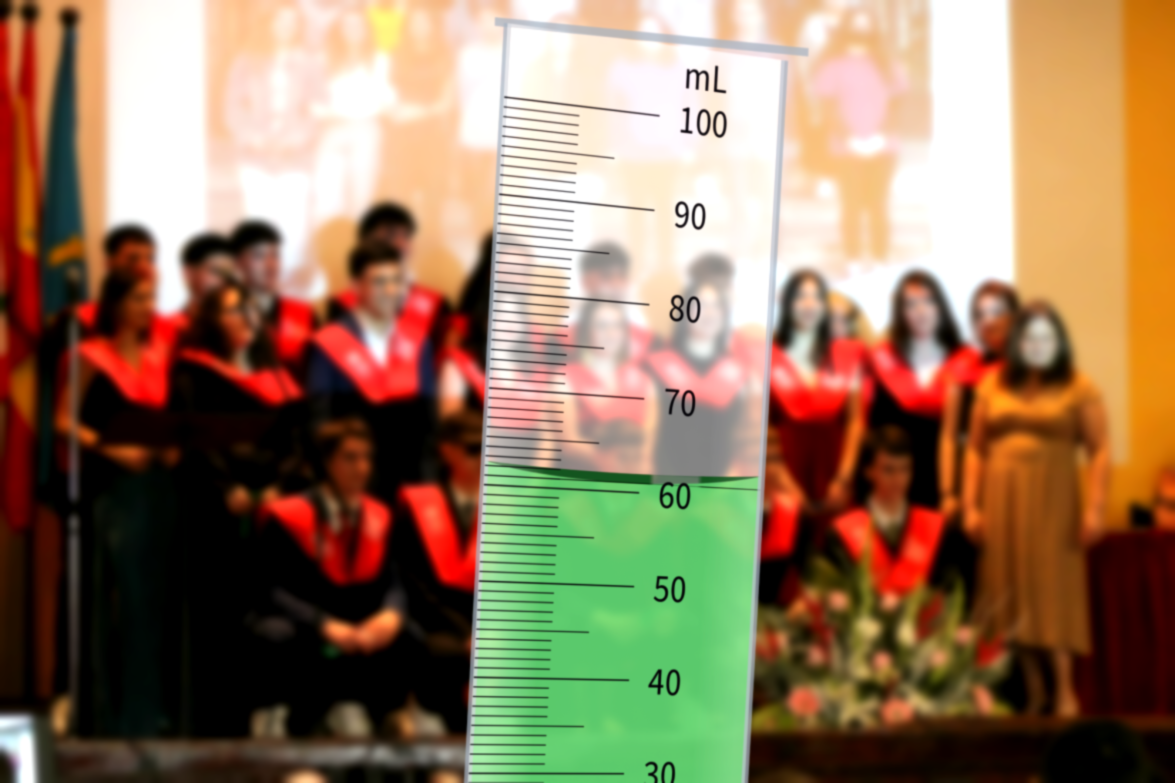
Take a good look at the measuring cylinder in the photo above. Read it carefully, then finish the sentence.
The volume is 61 mL
